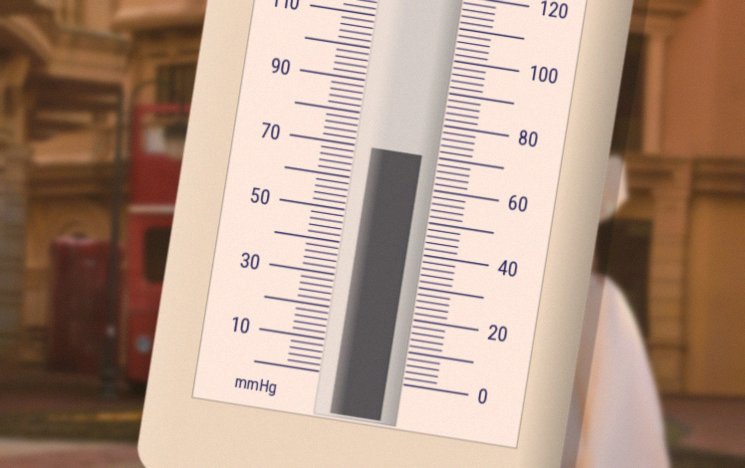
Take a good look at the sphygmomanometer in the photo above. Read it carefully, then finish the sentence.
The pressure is 70 mmHg
